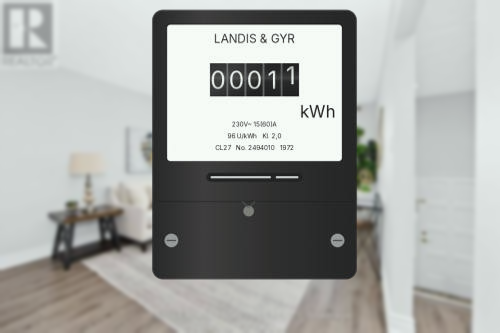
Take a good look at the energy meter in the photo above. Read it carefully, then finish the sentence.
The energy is 11 kWh
